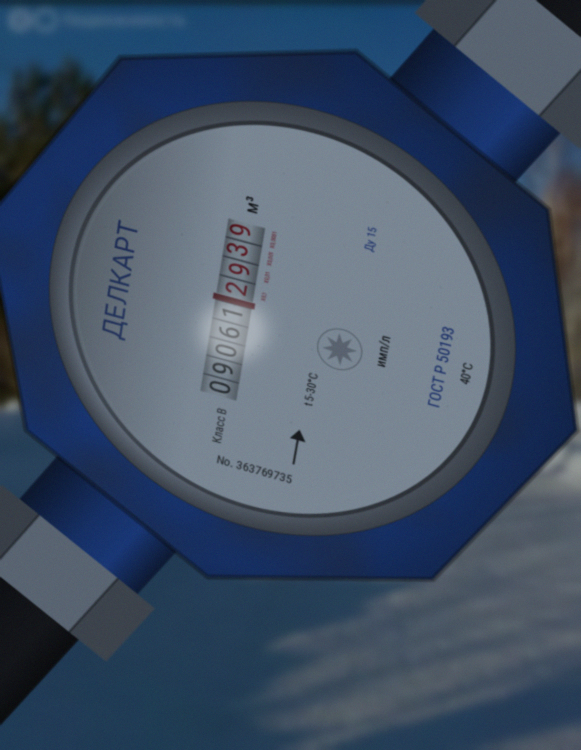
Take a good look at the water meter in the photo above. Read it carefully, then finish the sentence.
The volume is 9061.2939 m³
